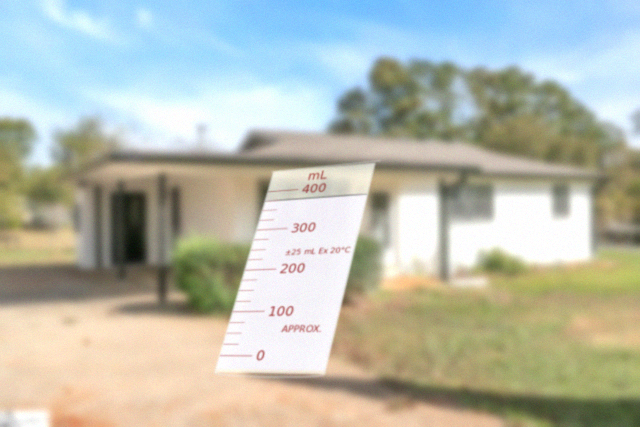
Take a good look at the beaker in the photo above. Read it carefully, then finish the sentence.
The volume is 375 mL
